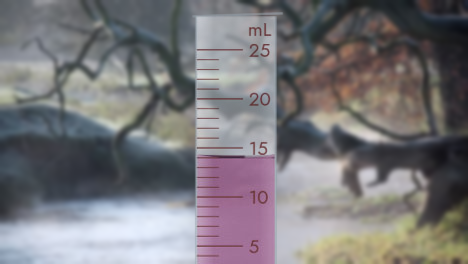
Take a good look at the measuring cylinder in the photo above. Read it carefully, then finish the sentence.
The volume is 14 mL
